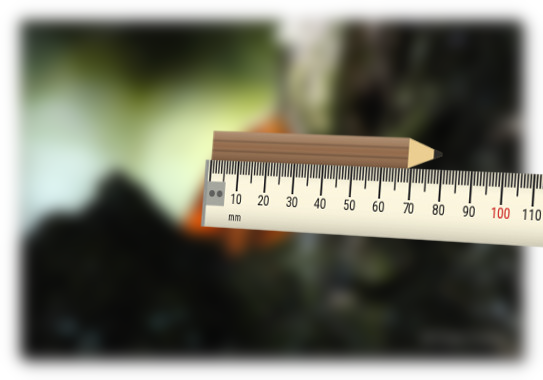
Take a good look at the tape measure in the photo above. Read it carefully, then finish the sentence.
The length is 80 mm
